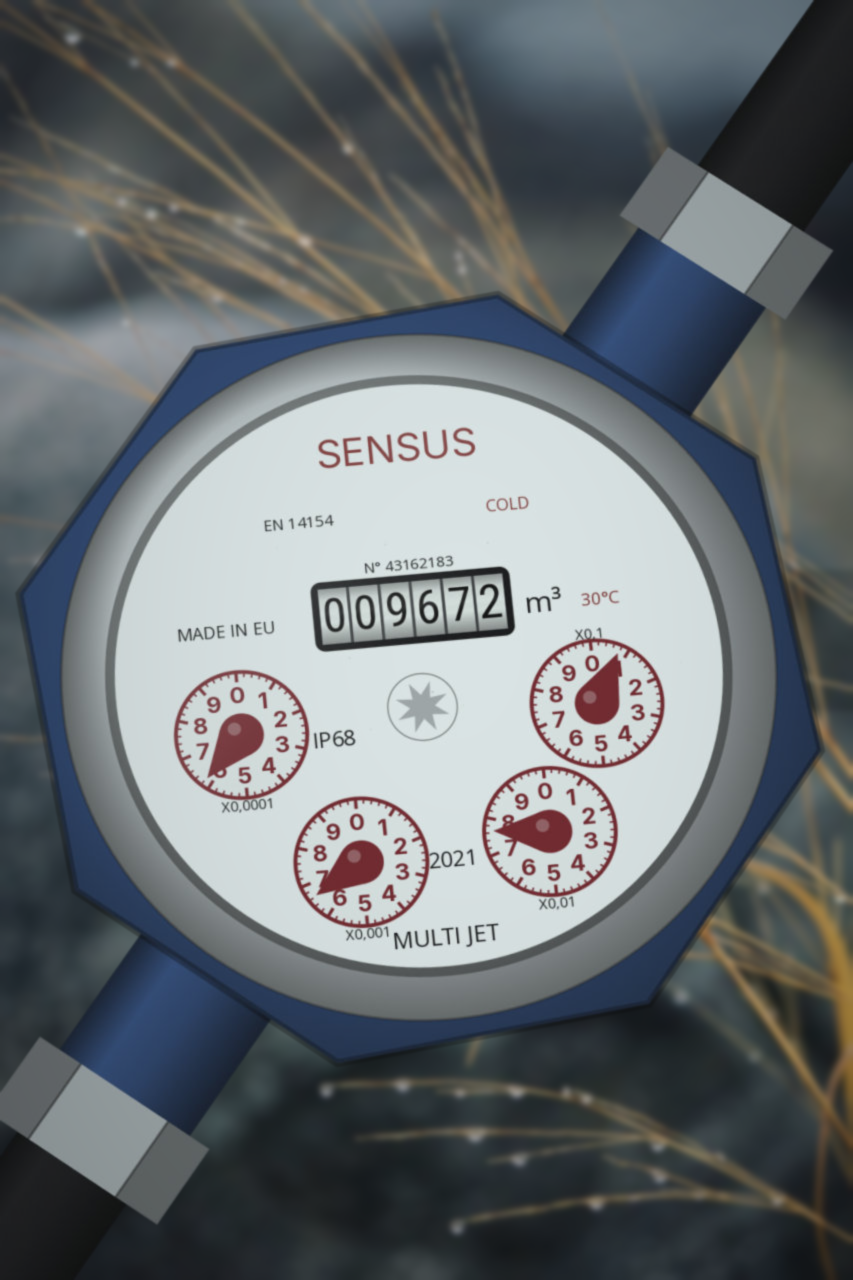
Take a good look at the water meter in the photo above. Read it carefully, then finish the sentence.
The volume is 9672.0766 m³
